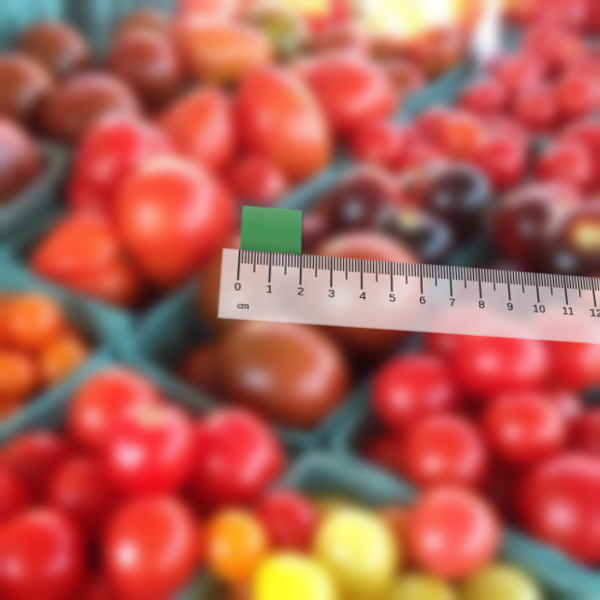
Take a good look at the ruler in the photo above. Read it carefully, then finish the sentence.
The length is 2 cm
